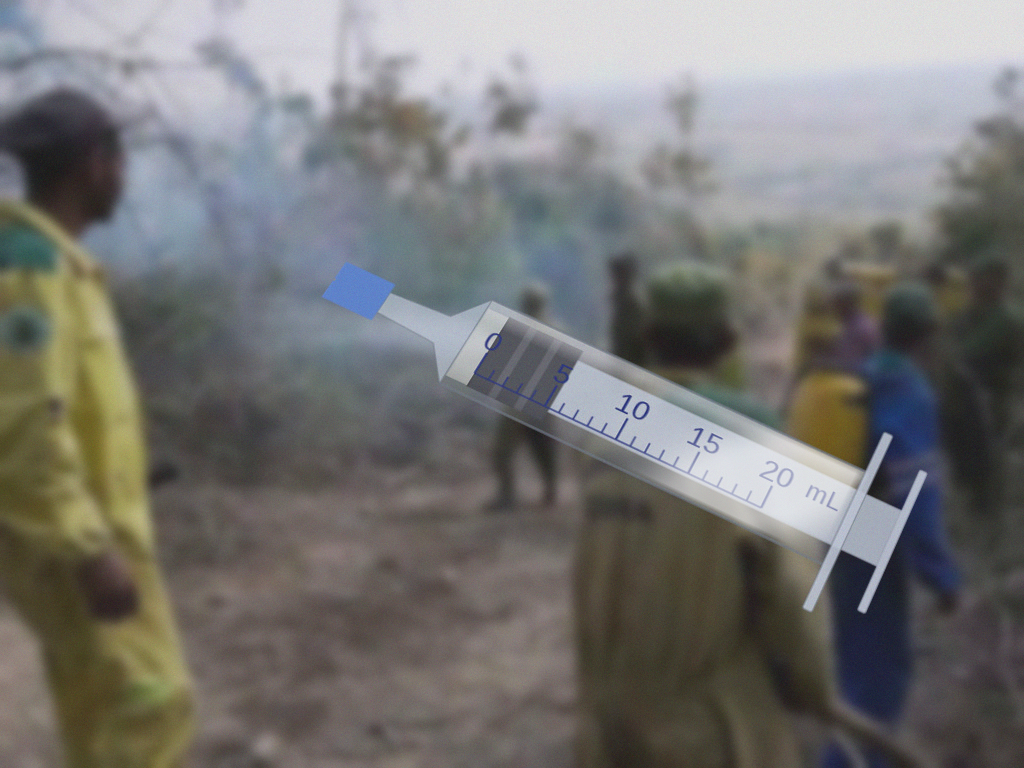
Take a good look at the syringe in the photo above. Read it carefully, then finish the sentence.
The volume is 0 mL
